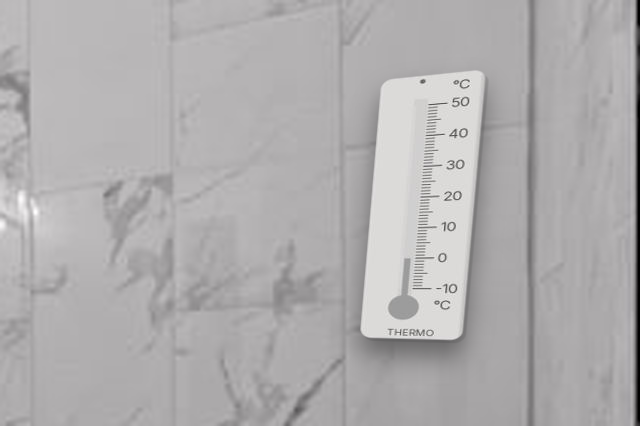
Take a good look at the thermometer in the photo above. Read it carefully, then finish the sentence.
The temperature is 0 °C
